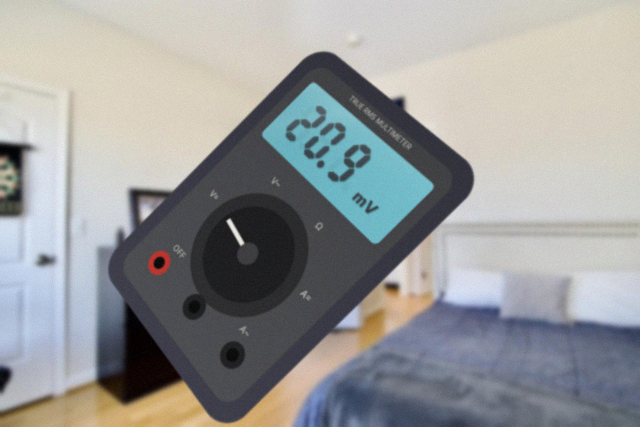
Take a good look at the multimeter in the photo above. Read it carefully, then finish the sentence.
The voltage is 20.9 mV
